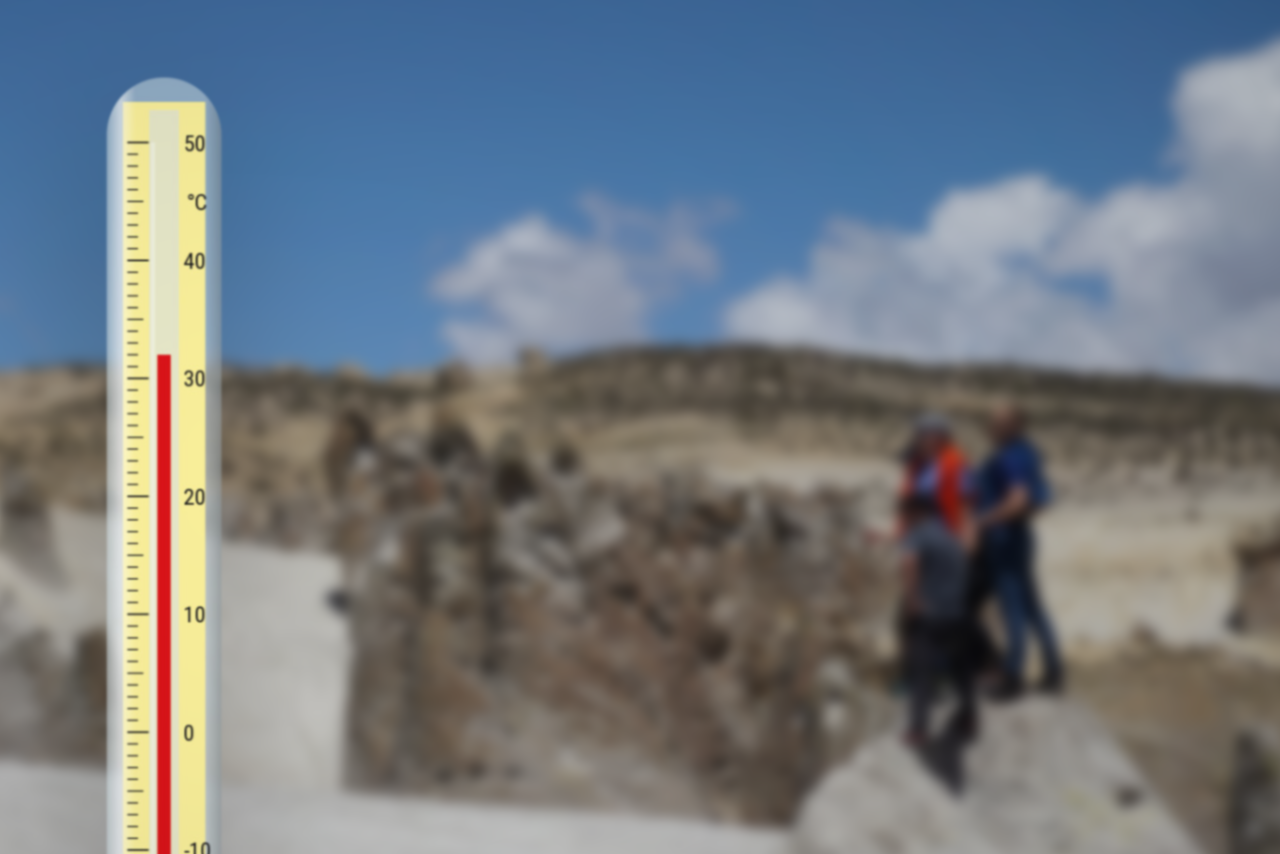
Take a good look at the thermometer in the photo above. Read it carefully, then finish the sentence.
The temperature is 32 °C
